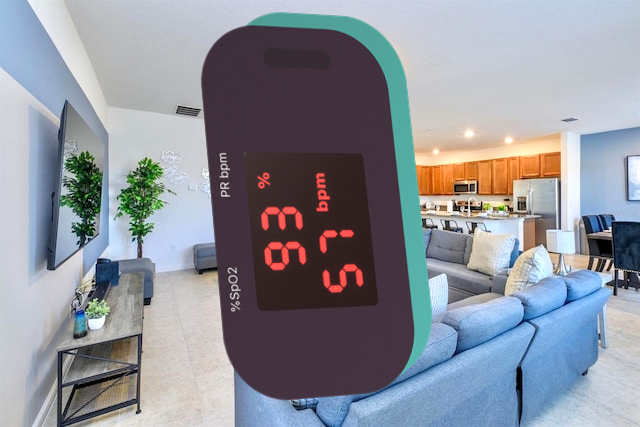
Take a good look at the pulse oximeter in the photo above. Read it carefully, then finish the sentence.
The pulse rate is 57 bpm
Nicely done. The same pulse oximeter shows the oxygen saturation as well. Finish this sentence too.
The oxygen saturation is 93 %
